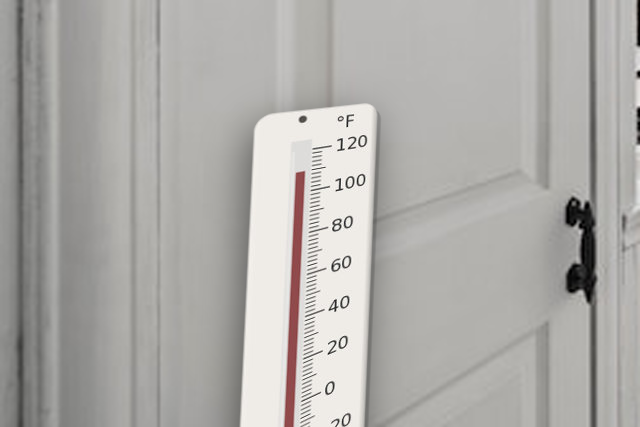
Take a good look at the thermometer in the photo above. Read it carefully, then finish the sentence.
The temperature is 110 °F
